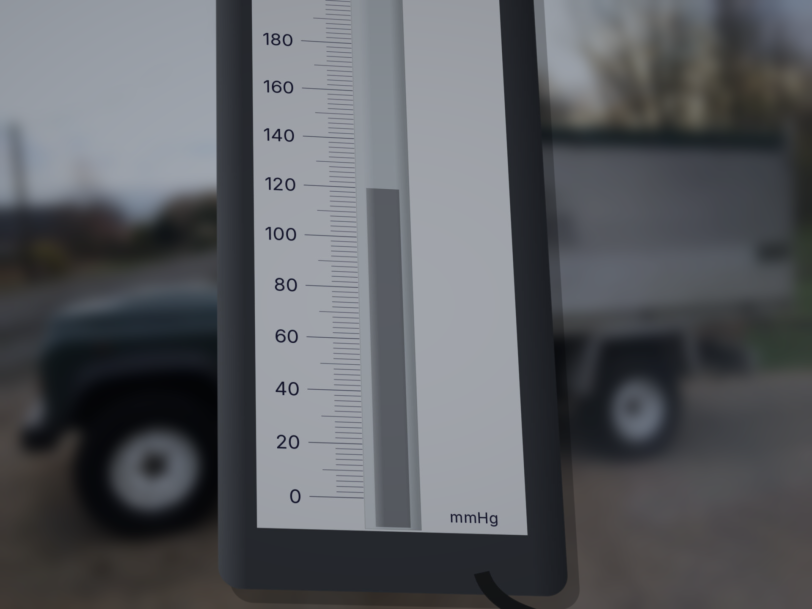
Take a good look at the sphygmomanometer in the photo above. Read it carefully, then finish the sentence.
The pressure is 120 mmHg
